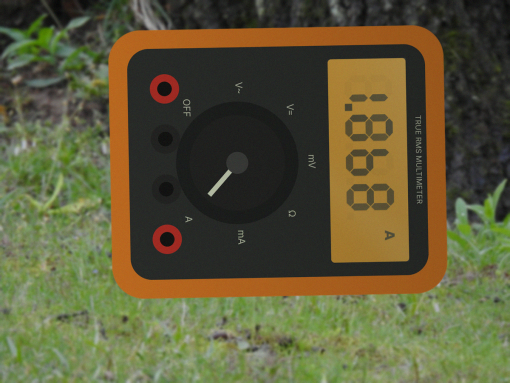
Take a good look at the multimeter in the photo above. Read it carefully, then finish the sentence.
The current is 1.868 A
